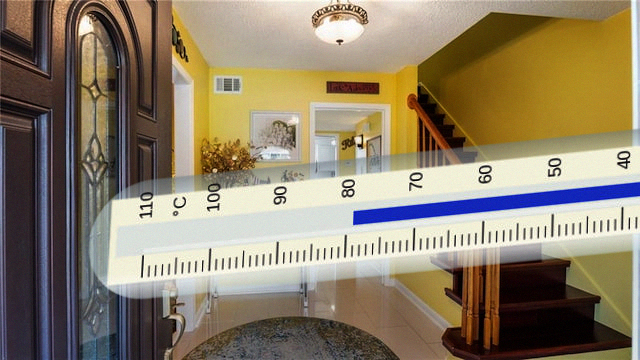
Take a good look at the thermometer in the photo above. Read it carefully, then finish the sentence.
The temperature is 79 °C
